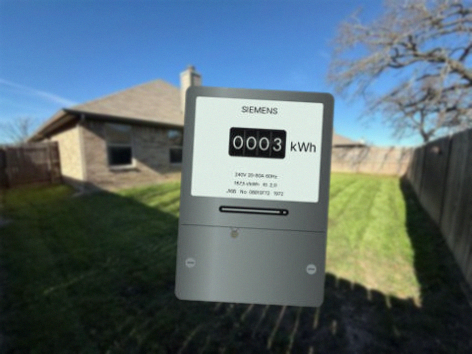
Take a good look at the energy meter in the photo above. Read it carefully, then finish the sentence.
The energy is 3 kWh
